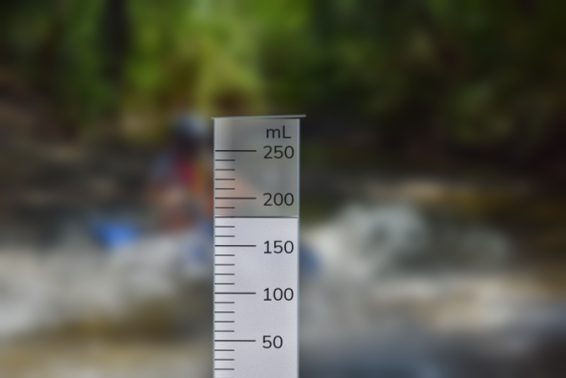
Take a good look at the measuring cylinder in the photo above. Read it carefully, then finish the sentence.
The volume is 180 mL
